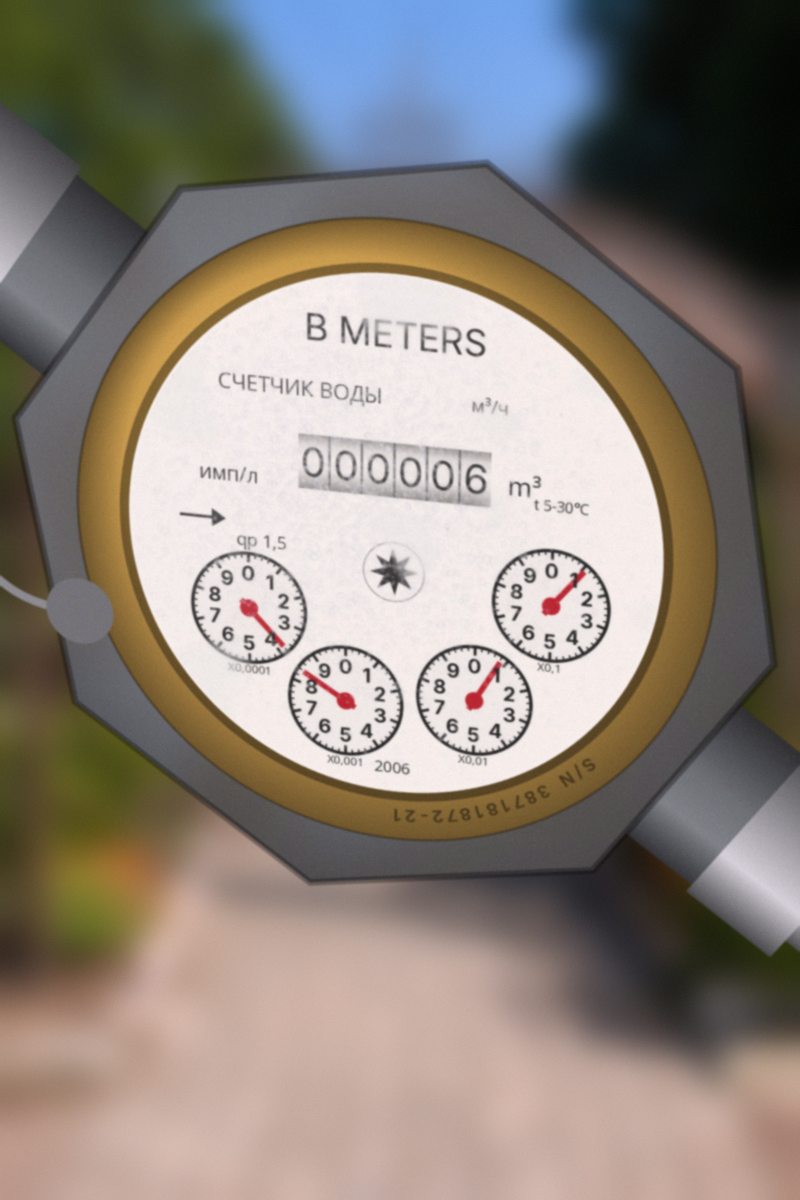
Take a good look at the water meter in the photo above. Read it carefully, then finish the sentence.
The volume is 6.1083 m³
